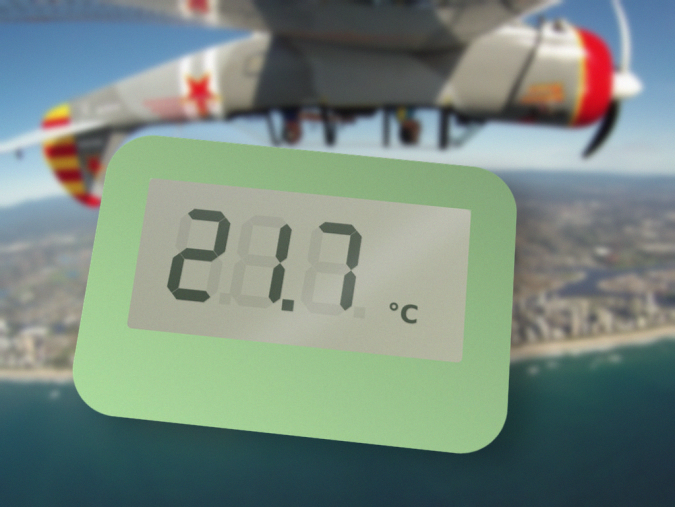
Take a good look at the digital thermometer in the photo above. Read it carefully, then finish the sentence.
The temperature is 21.7 °C
